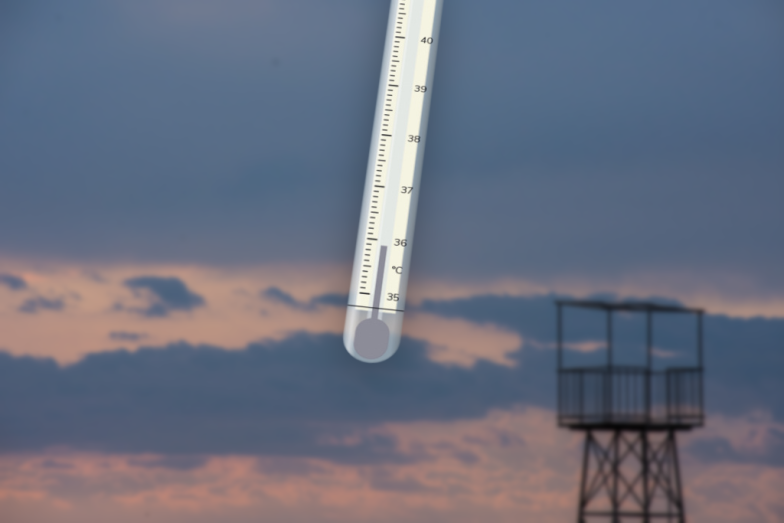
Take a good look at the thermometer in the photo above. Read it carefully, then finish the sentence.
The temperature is 35.9 °C
